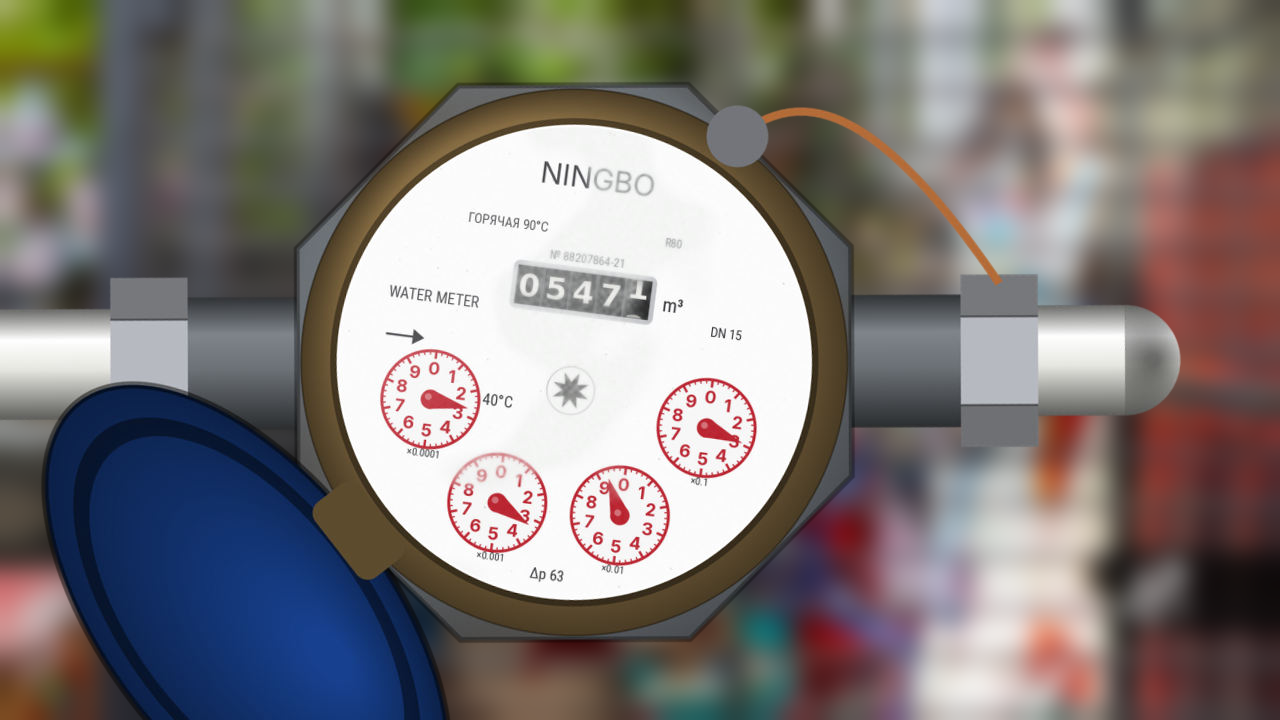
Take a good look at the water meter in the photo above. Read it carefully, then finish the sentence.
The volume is 5471.2932 m³
